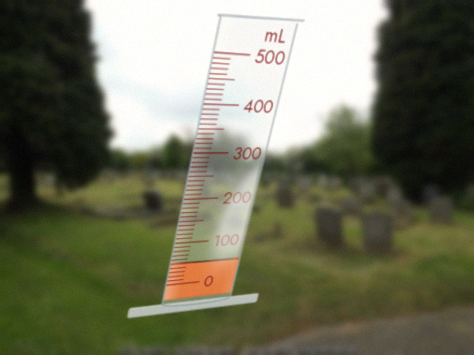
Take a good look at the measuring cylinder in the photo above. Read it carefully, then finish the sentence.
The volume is 50 mL
